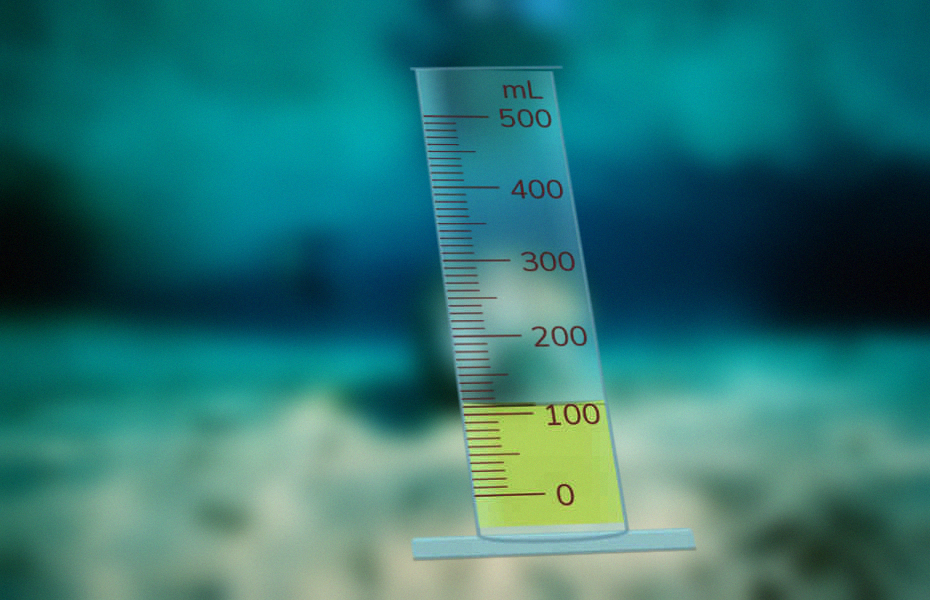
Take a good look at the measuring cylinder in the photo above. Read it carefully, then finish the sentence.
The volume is 110 mL
